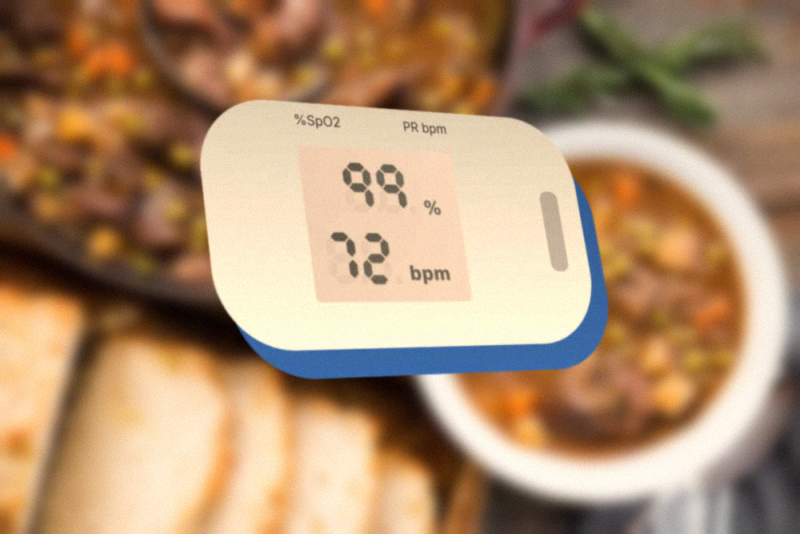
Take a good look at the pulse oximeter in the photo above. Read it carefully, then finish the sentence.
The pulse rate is 72 bpm
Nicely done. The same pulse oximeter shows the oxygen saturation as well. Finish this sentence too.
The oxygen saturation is 99 %
